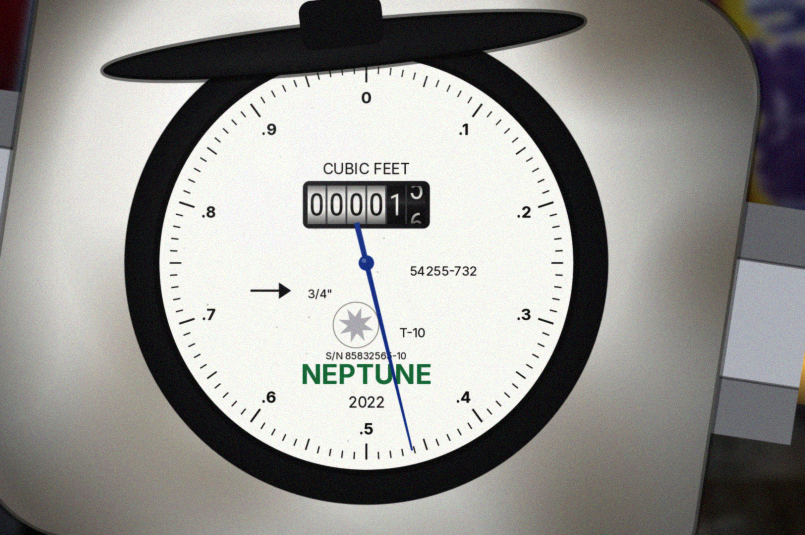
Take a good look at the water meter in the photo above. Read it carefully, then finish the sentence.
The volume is 15.46 ft³
